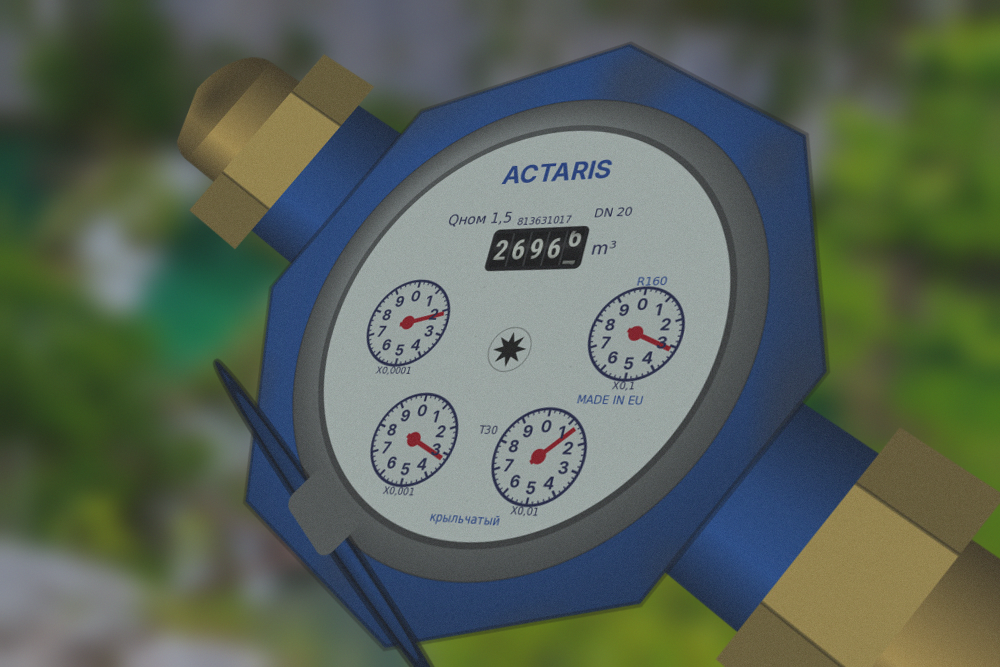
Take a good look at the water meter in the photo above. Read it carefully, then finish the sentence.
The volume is 26966.3132 m³
